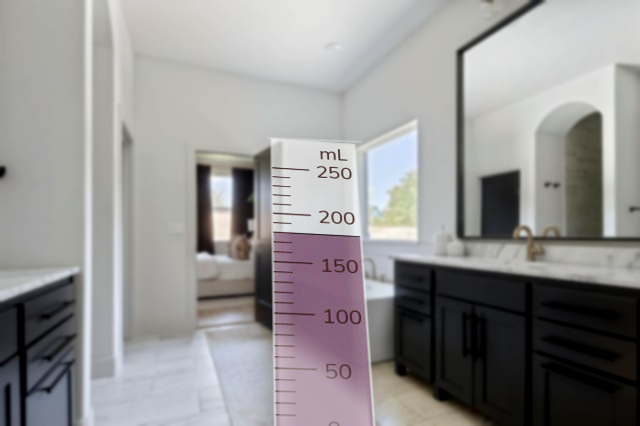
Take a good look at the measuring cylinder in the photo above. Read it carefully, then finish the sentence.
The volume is 180 mL
